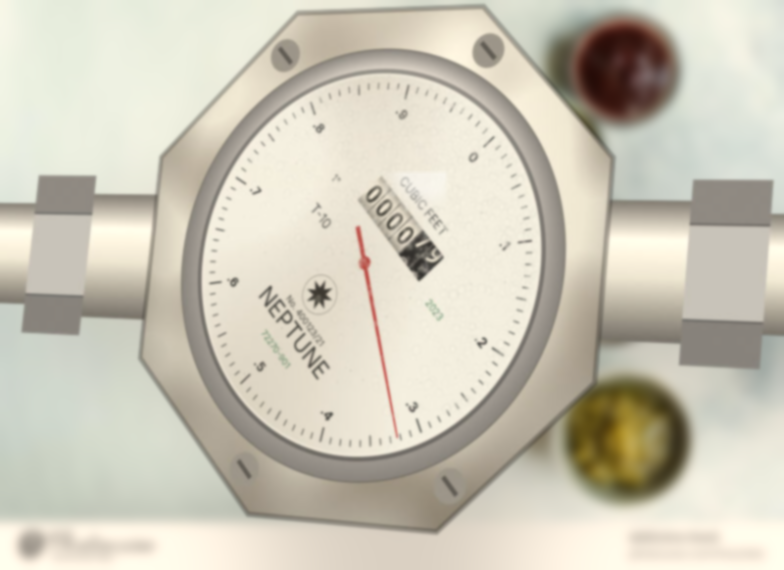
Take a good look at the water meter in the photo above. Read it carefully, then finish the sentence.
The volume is 79.32 ft³
